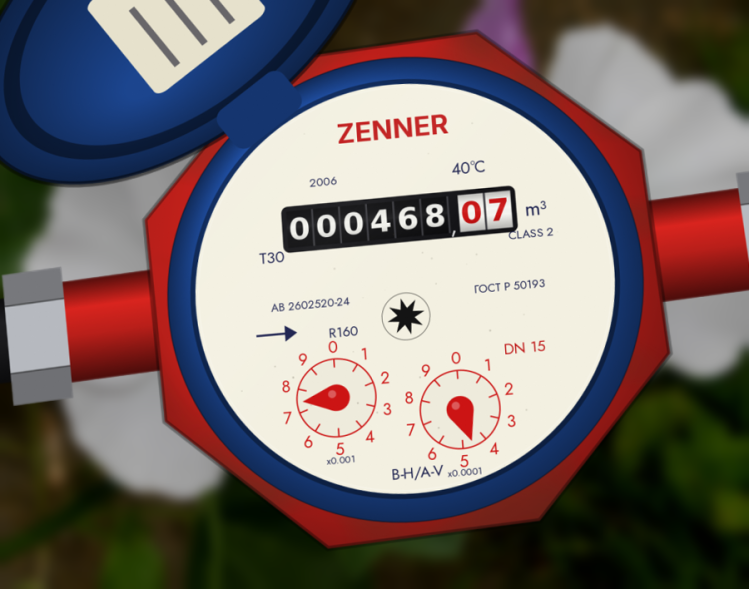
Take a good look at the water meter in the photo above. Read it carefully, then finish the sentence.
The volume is 468.0774 m³
